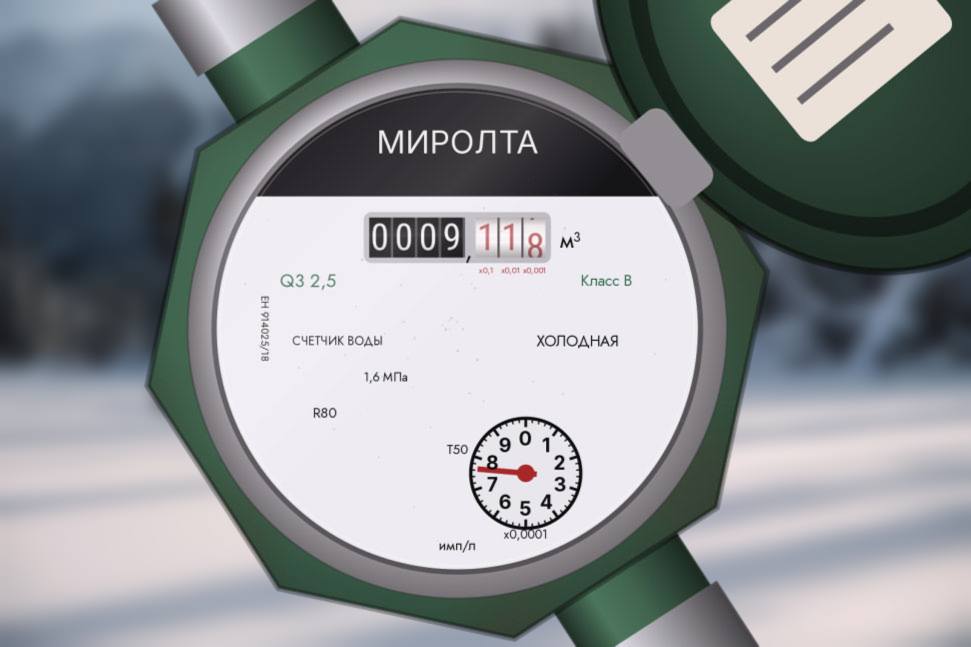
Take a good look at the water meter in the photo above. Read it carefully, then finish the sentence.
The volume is 9.1177 m³
